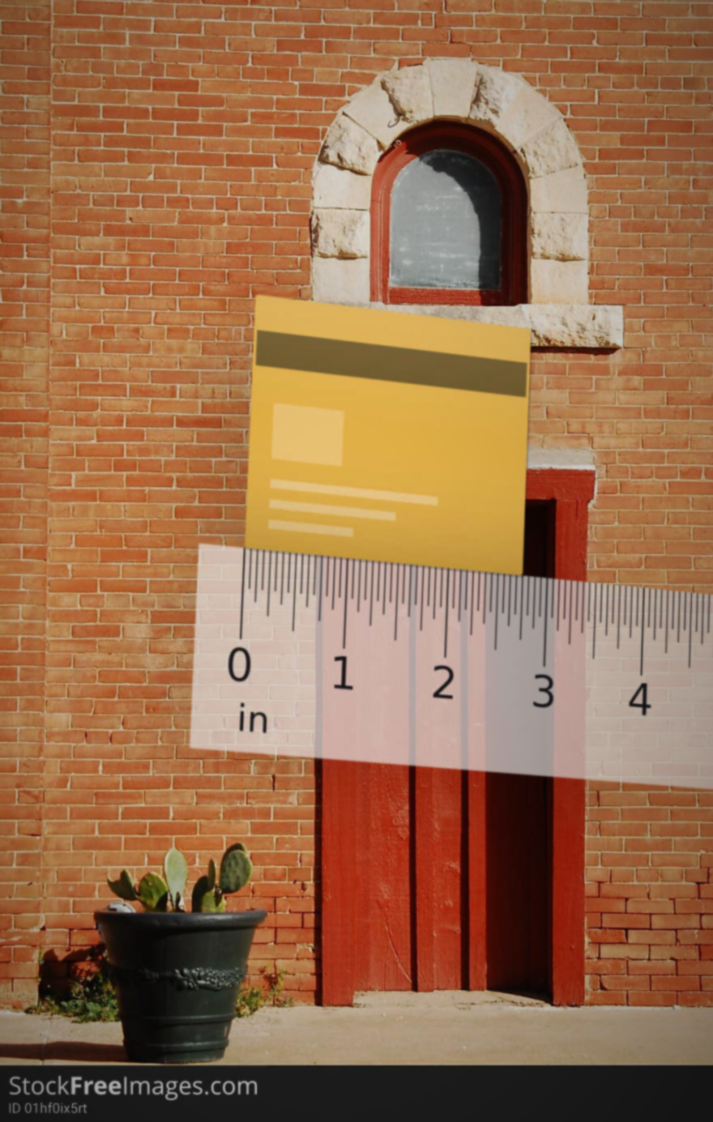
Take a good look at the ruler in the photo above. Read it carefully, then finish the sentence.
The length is 2.75 in
